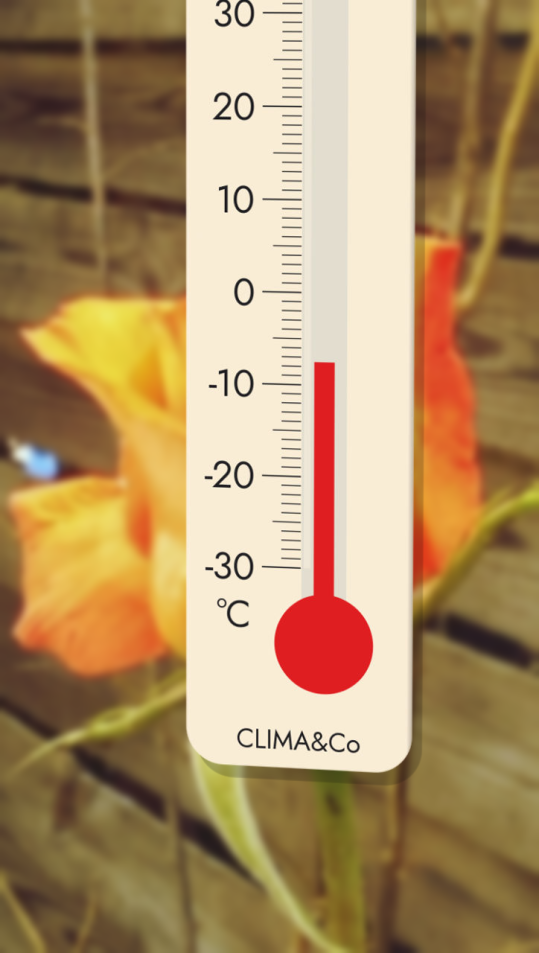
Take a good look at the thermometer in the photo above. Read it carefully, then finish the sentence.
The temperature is -7.5 °C
